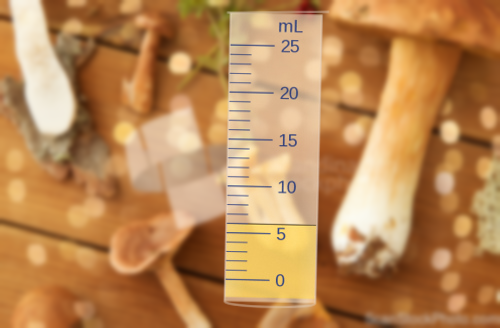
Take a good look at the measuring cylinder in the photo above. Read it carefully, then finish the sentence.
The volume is 6 mL
